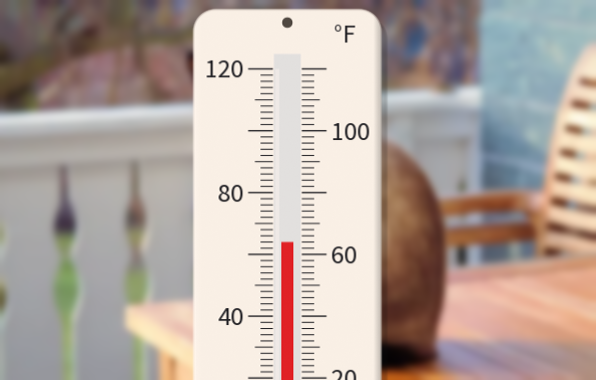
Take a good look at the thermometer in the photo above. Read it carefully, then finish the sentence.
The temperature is 64 °F
